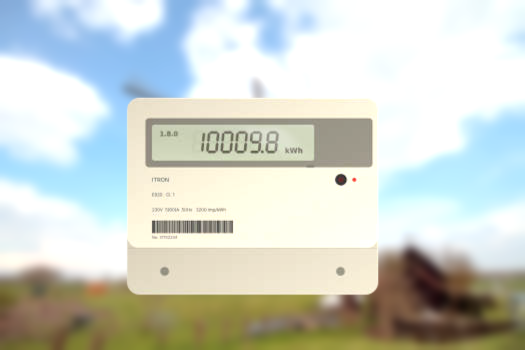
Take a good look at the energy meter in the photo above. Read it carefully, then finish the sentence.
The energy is 10009.8 kWh
